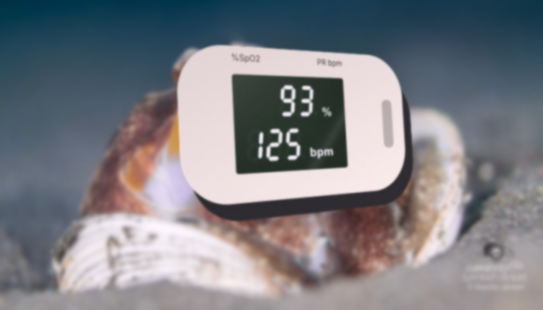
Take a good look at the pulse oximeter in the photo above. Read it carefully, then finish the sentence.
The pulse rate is 125 bpm
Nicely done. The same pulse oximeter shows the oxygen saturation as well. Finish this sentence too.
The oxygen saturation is 93 %
